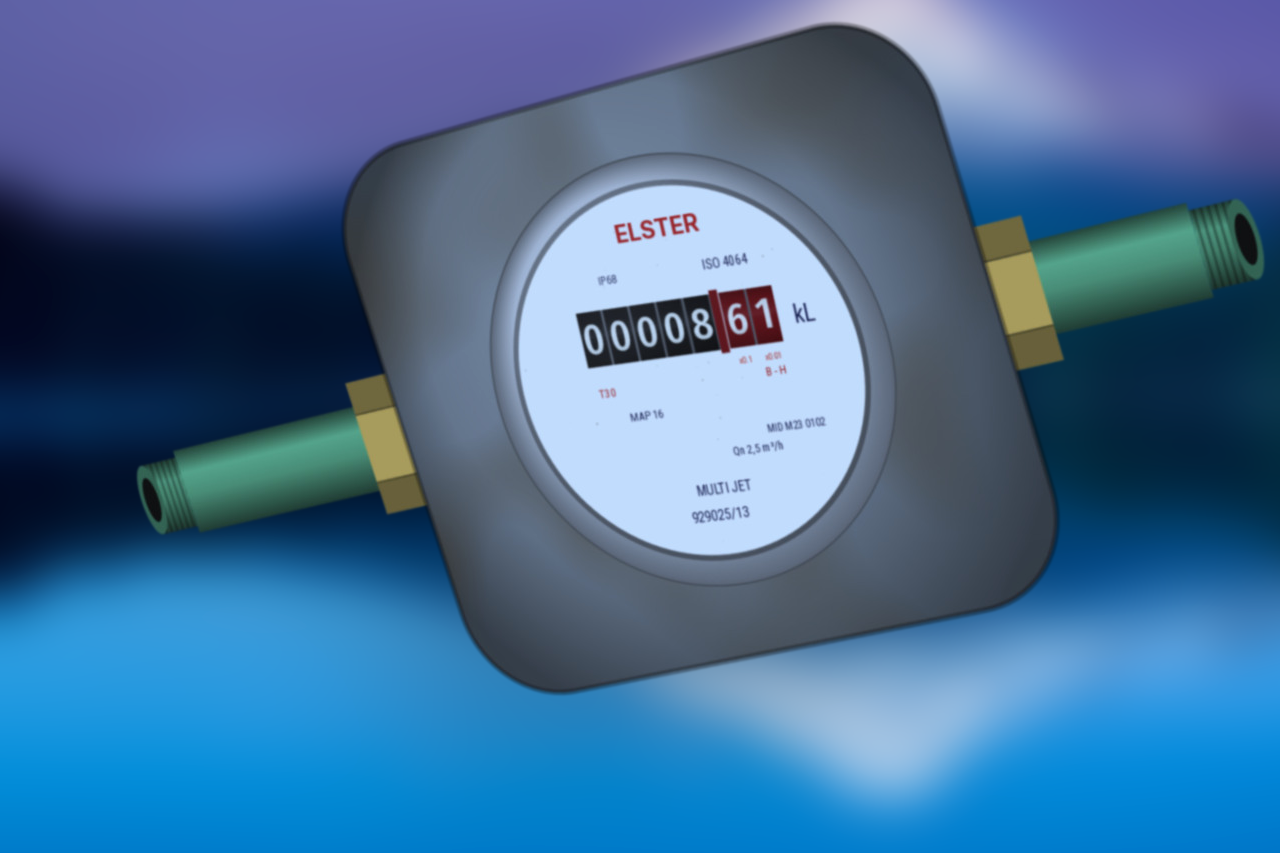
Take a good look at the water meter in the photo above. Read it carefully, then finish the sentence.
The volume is 8.61 kL
